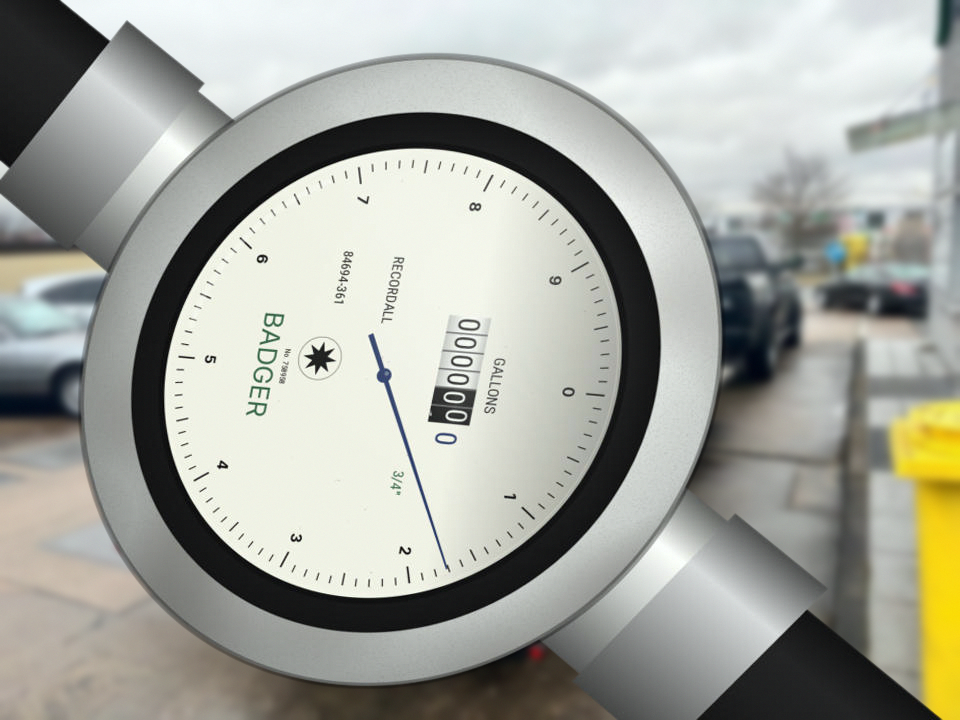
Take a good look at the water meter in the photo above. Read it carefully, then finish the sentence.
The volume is 1.7 gal
